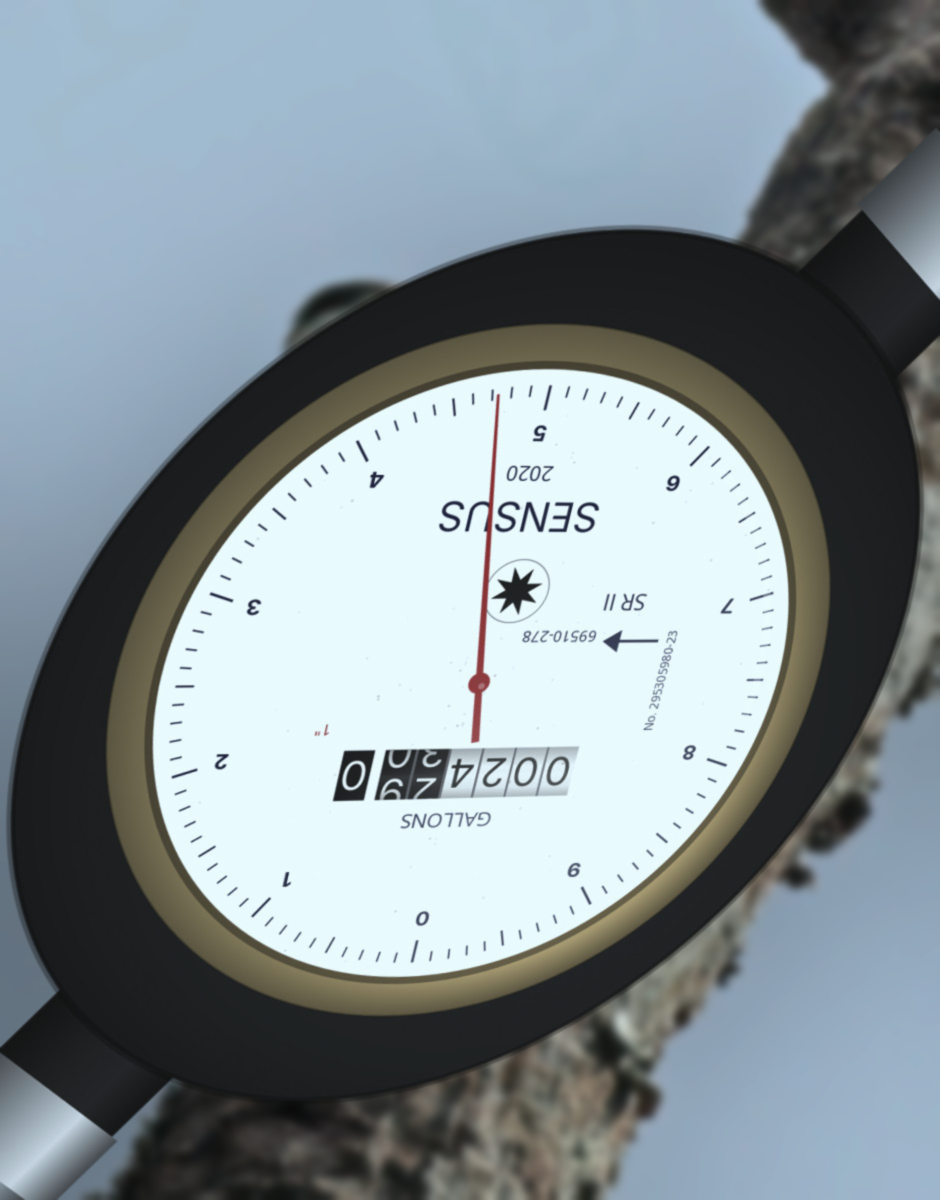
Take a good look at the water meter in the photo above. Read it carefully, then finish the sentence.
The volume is 24294.7 gal
